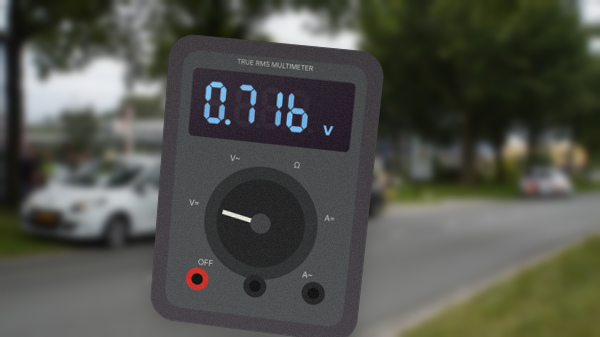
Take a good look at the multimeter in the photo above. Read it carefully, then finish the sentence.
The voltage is 0.716 V
